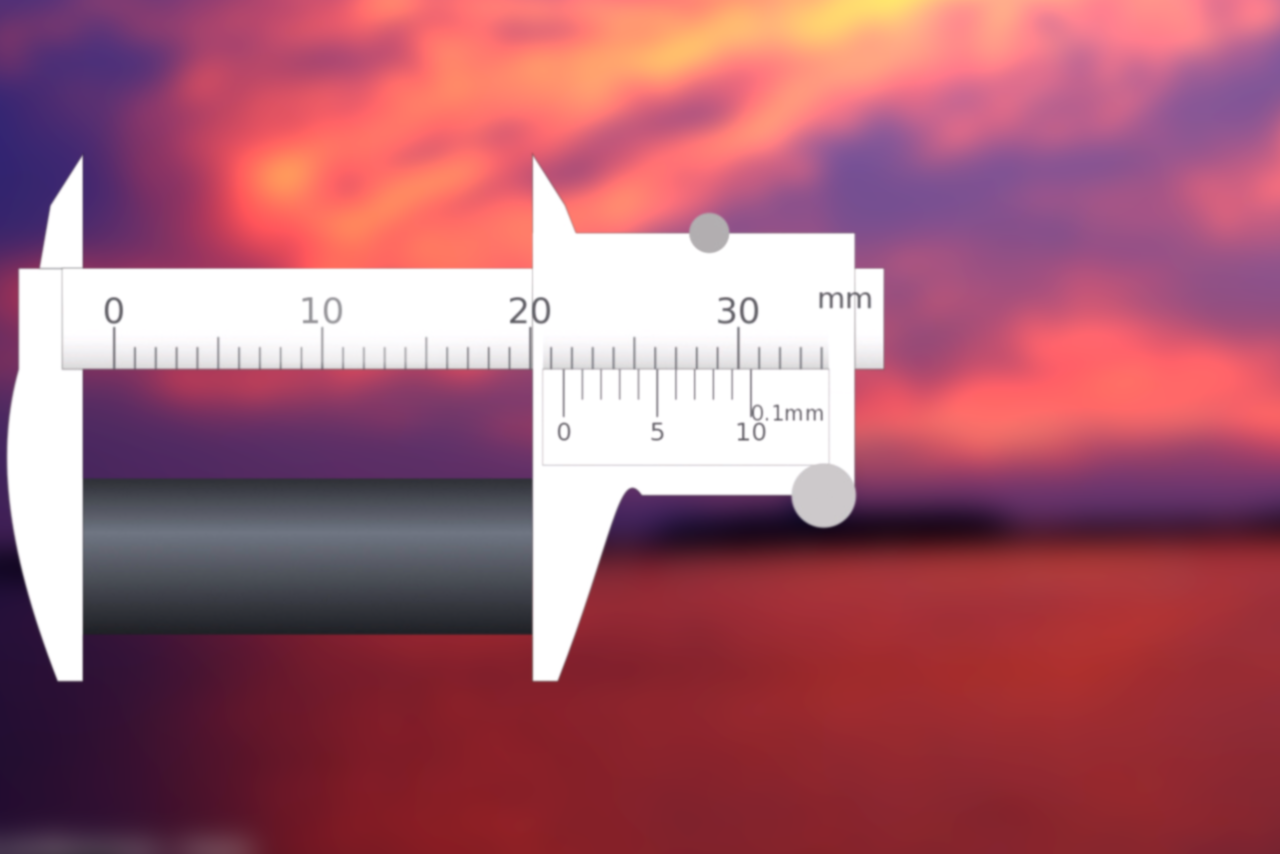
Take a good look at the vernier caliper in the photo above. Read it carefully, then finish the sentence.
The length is 21.6 mm
